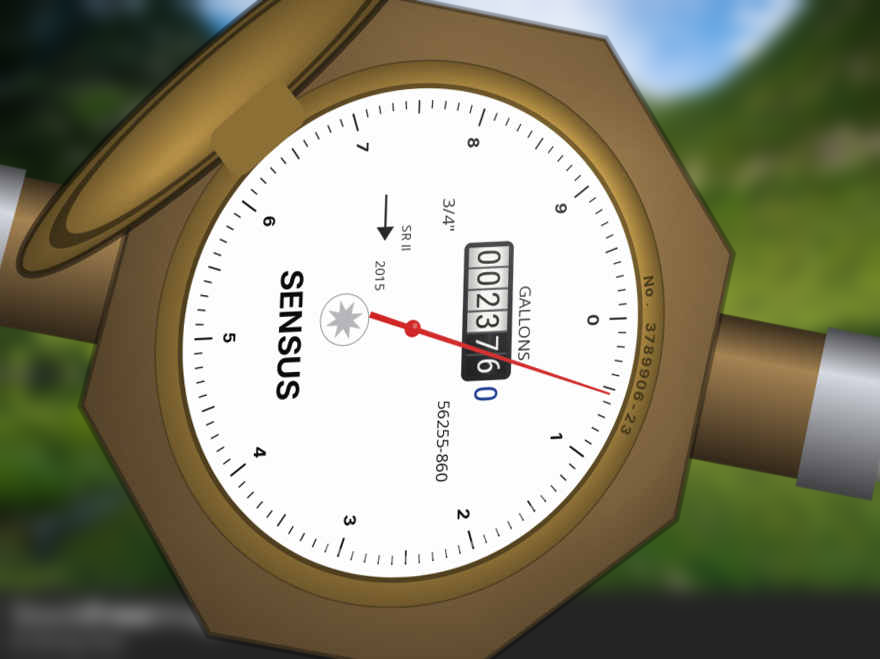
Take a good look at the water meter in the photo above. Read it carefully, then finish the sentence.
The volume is 23760.5 gal
